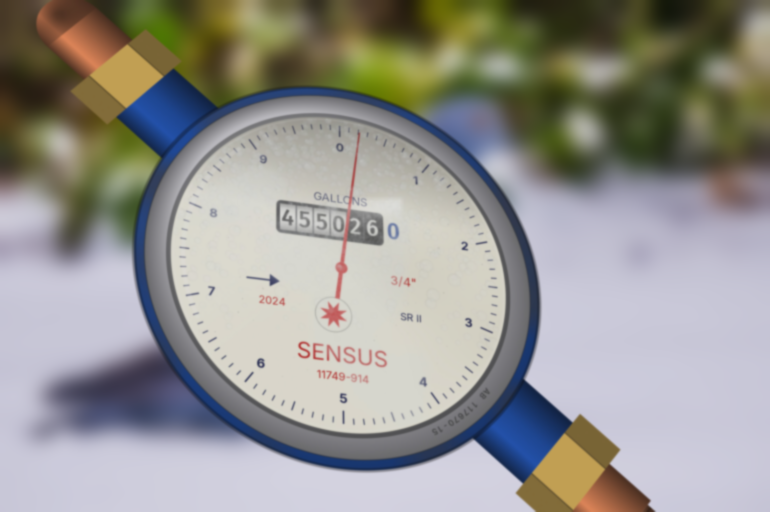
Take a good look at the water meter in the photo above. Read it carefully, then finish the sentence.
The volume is 4550260.2 gal
